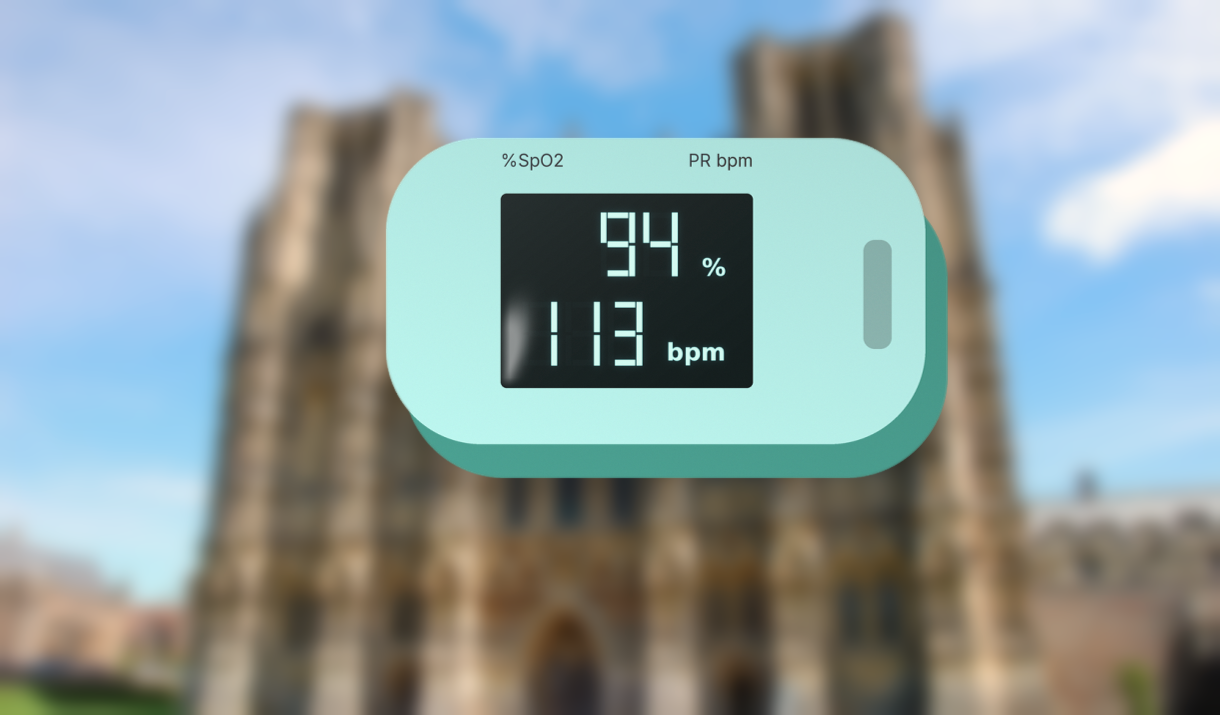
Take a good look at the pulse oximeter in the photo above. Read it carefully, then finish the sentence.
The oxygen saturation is 94 %
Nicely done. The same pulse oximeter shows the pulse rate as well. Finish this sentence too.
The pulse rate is 113 bpm
